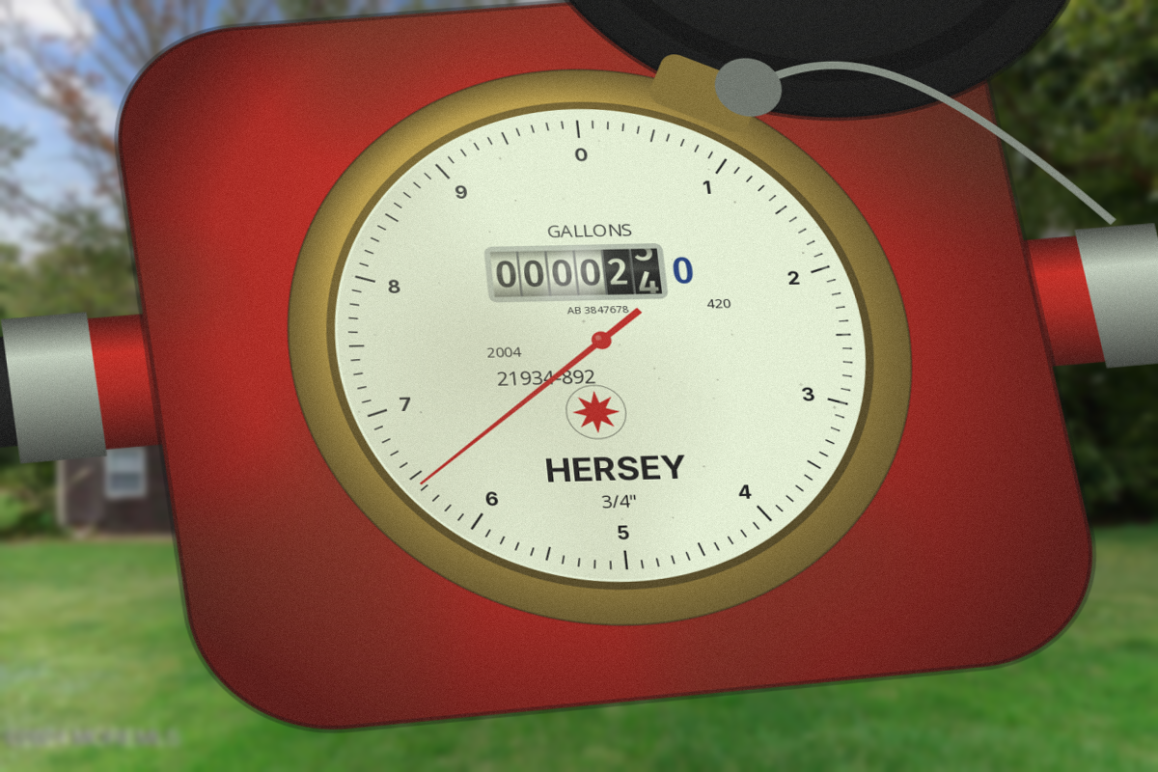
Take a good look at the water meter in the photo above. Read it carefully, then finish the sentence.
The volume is 236.4 gal
